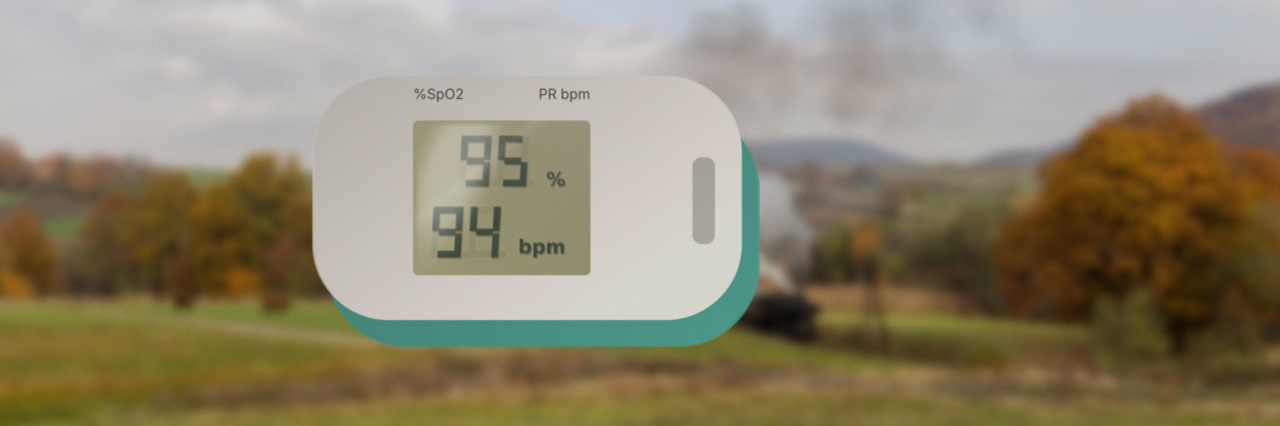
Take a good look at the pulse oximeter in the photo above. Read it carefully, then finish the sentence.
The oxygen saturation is 95 %
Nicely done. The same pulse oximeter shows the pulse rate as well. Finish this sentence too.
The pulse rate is 94 bpm
